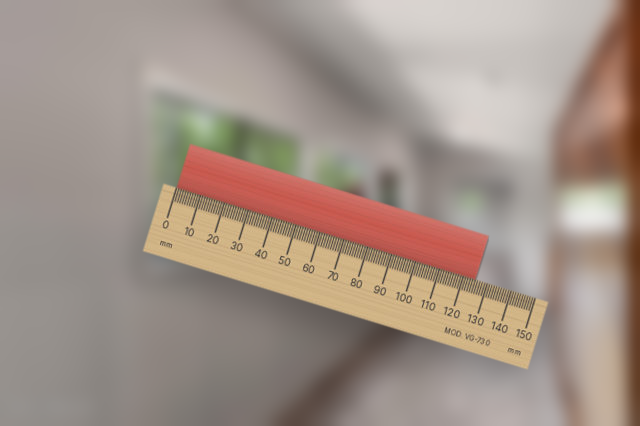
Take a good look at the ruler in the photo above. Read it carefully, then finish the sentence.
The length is 125 mm
